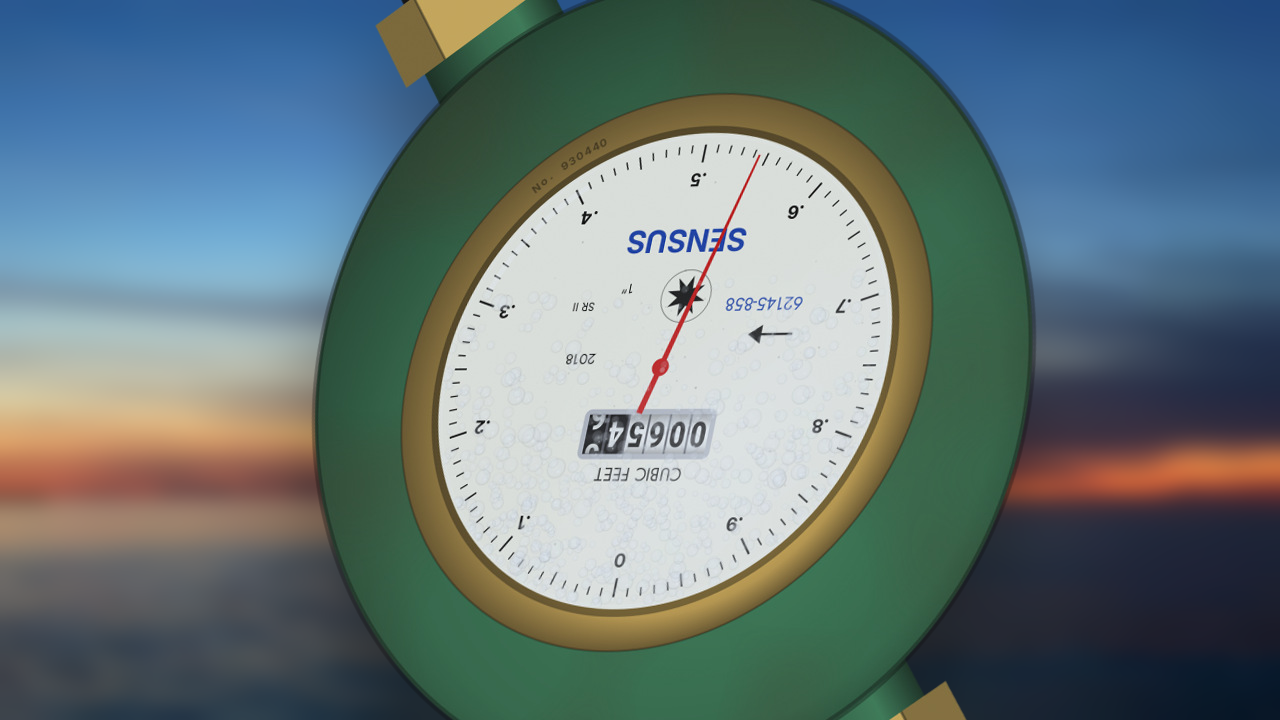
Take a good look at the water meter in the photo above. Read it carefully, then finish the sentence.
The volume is 6545.54 ft³
